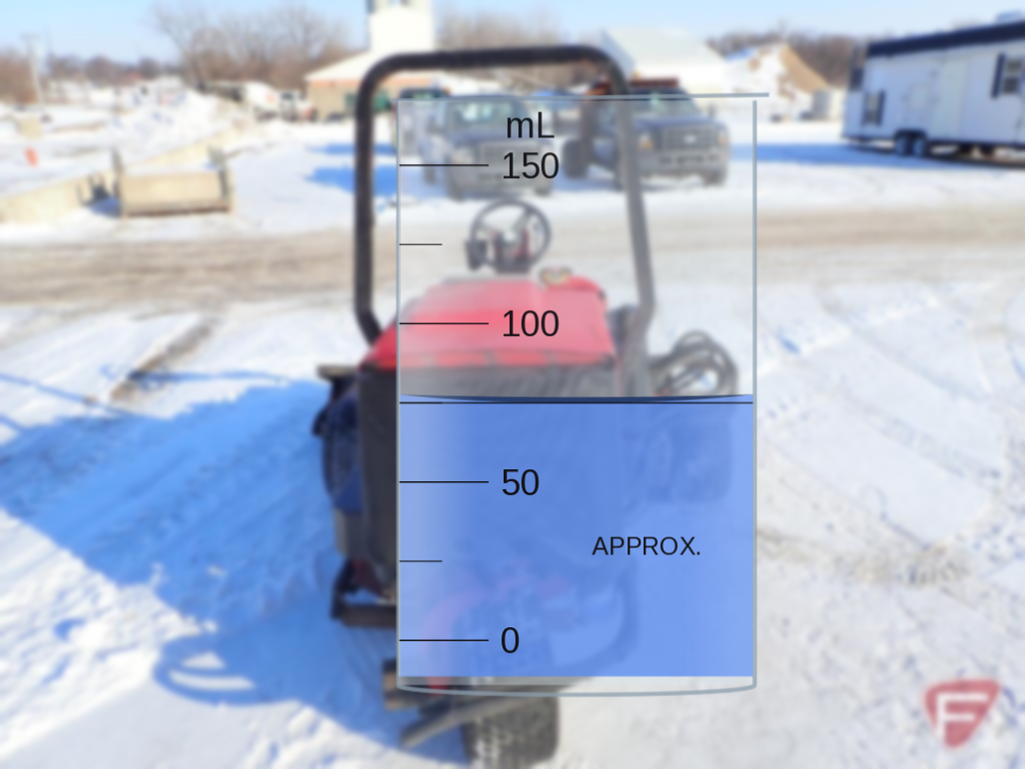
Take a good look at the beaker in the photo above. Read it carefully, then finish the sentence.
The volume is 75 mL
